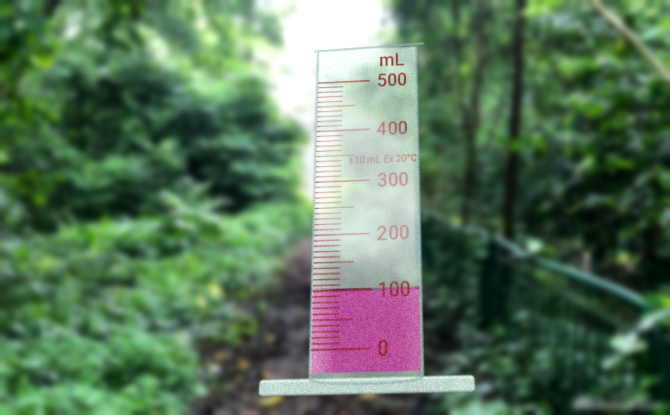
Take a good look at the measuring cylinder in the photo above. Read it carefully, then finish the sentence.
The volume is 100 mL
